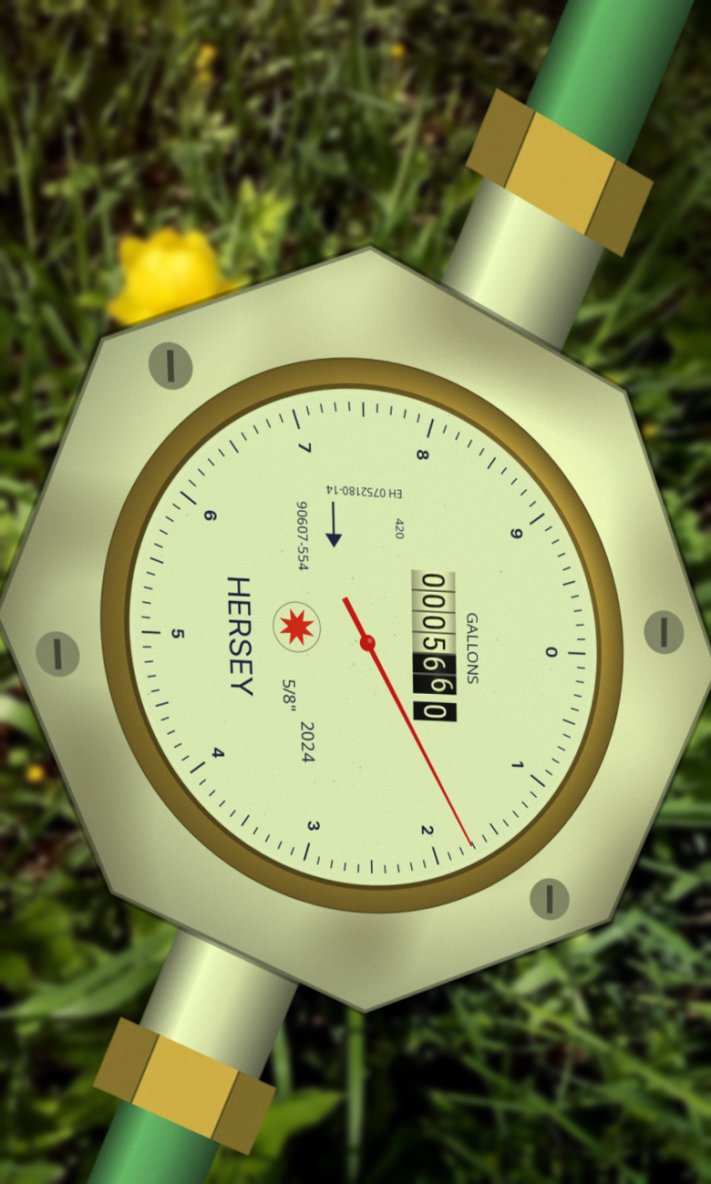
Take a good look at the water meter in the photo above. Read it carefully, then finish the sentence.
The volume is 5661.7 gal
